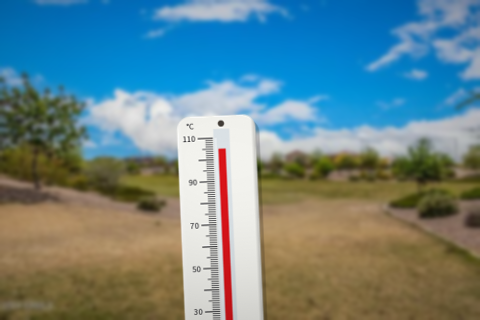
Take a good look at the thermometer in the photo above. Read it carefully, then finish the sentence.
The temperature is 105 °C
